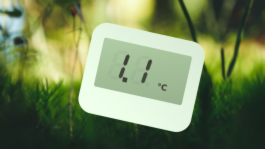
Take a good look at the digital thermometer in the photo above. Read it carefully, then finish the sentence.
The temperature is 1.1 °C
